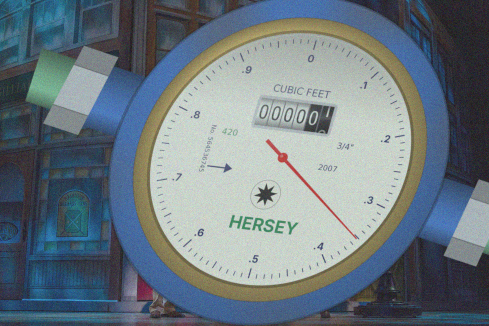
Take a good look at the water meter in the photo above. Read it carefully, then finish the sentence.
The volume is 1.35 ft³
